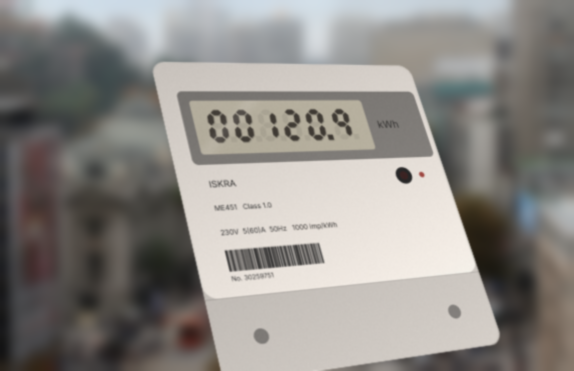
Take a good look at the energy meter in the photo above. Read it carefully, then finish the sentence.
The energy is 120.9 kWh
